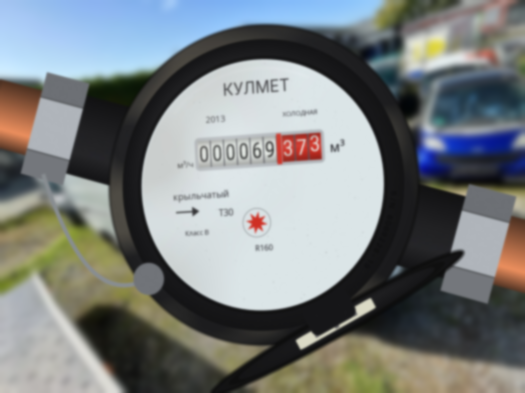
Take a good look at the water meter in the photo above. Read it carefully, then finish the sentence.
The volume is 69.373 m³
